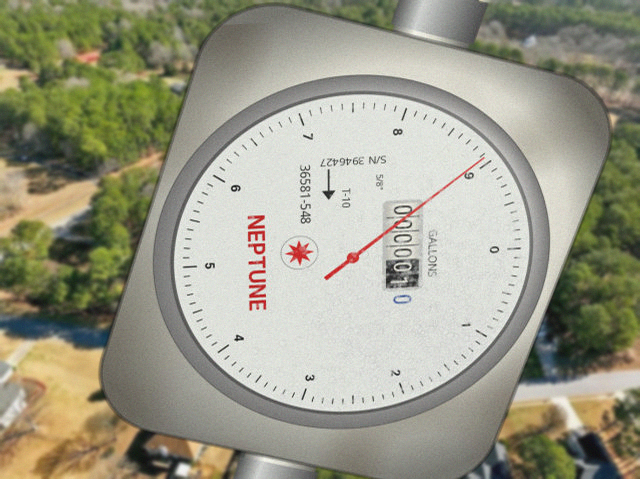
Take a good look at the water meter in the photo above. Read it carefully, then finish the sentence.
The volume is 8.9 gal
